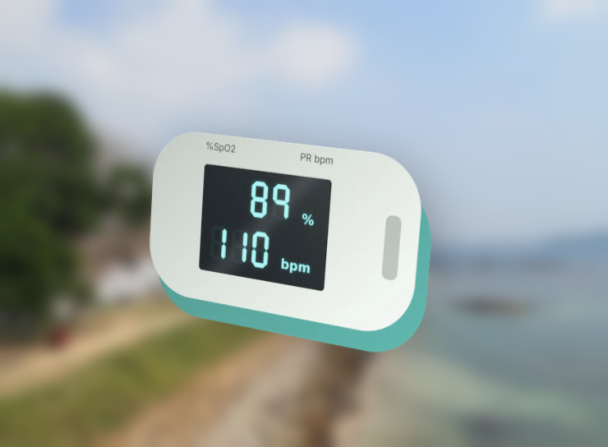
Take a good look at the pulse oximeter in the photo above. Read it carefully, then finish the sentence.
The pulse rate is 110 bpm
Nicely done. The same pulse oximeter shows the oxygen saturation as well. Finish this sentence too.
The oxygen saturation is 89 %
